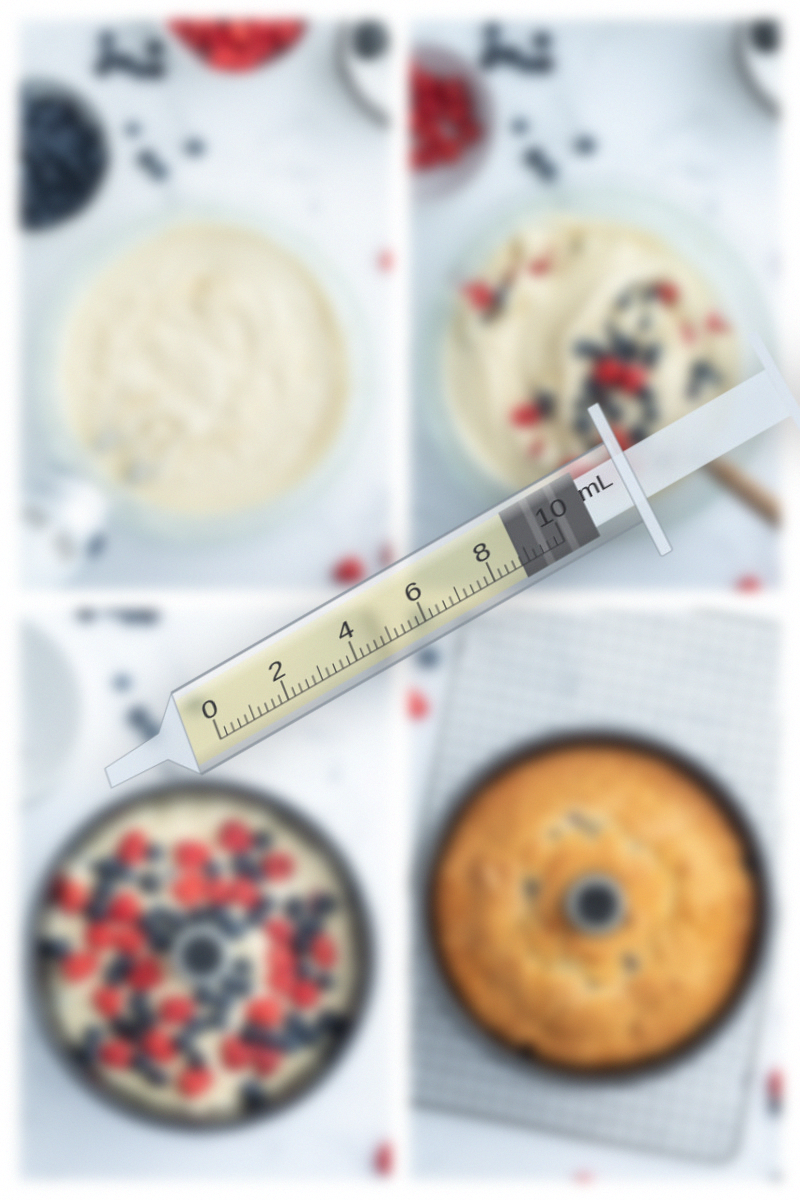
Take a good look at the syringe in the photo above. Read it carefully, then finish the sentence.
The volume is 8.8 mL
